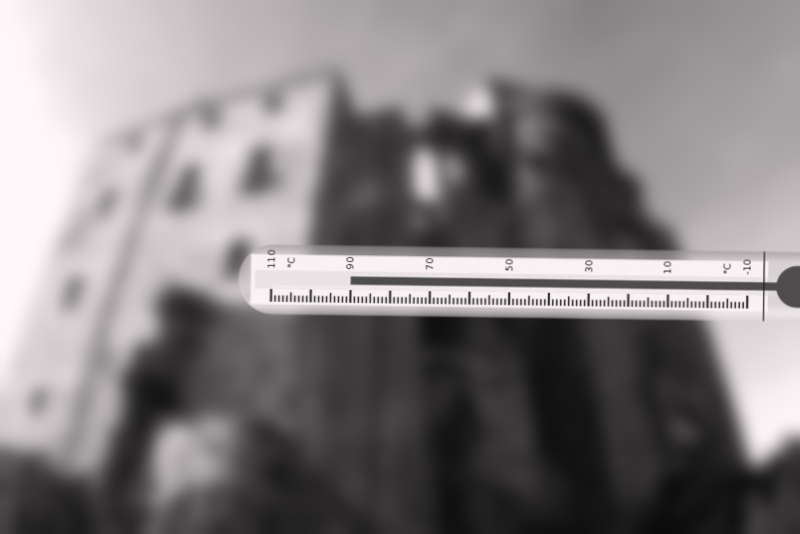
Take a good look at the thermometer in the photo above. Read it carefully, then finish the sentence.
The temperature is 90 °C
